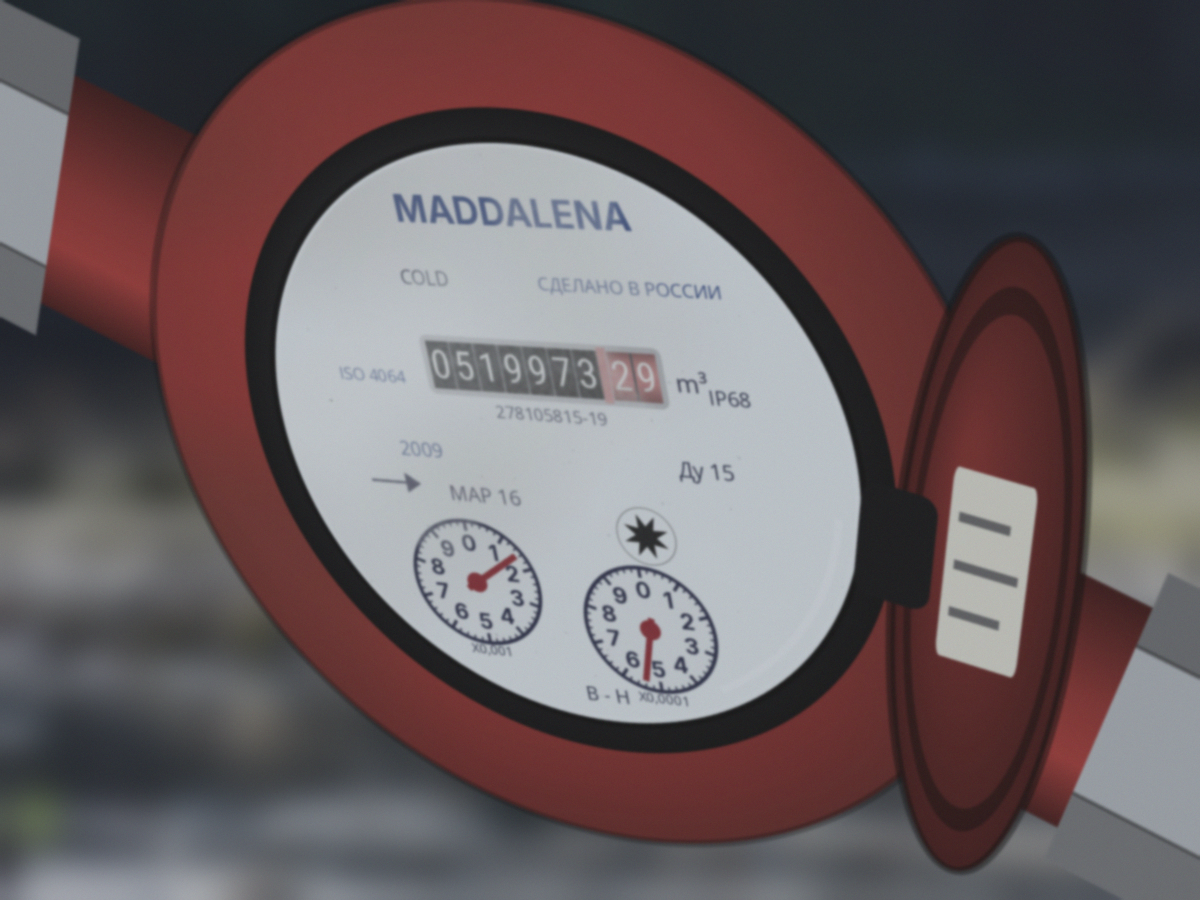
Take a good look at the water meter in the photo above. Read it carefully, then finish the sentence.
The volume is 519973.2915 m³
